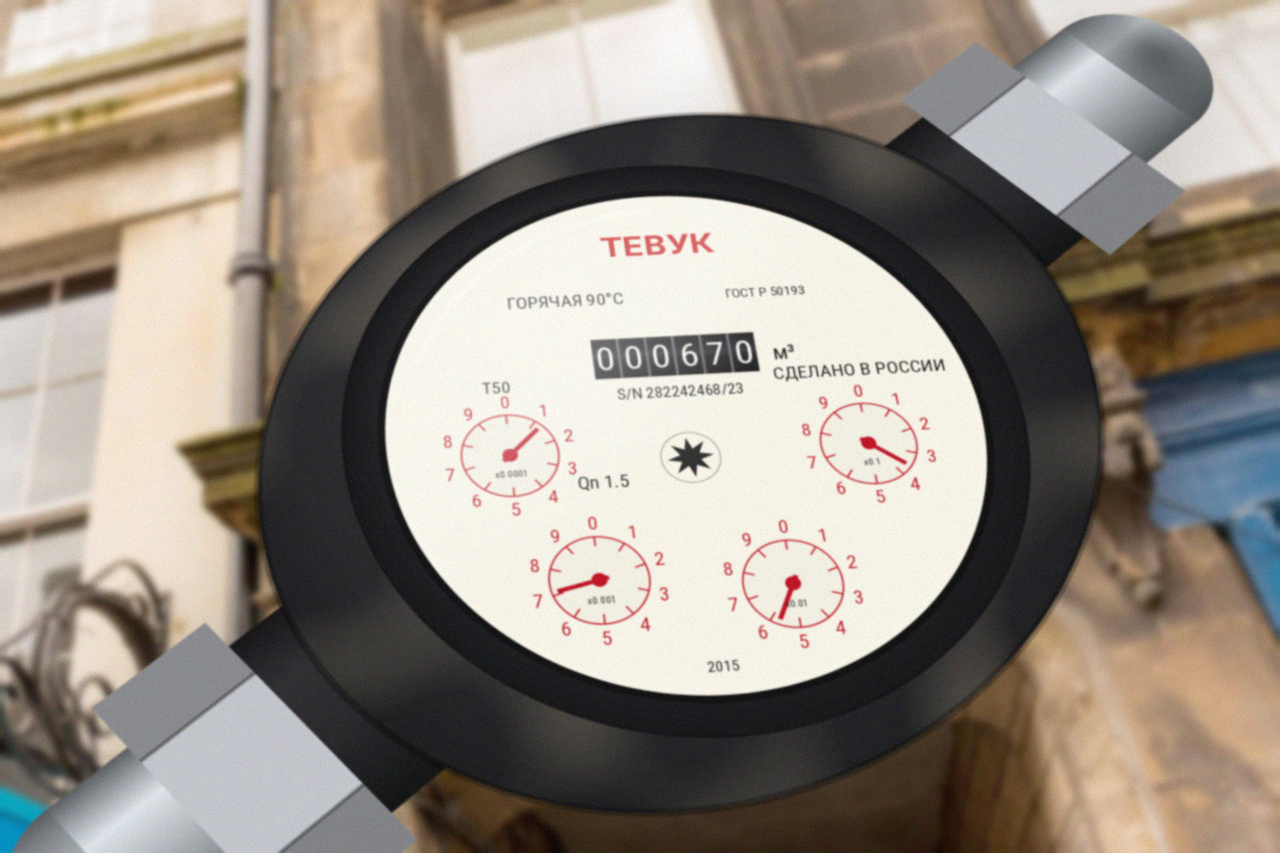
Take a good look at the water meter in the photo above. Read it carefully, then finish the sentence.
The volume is 670.3571 m³
